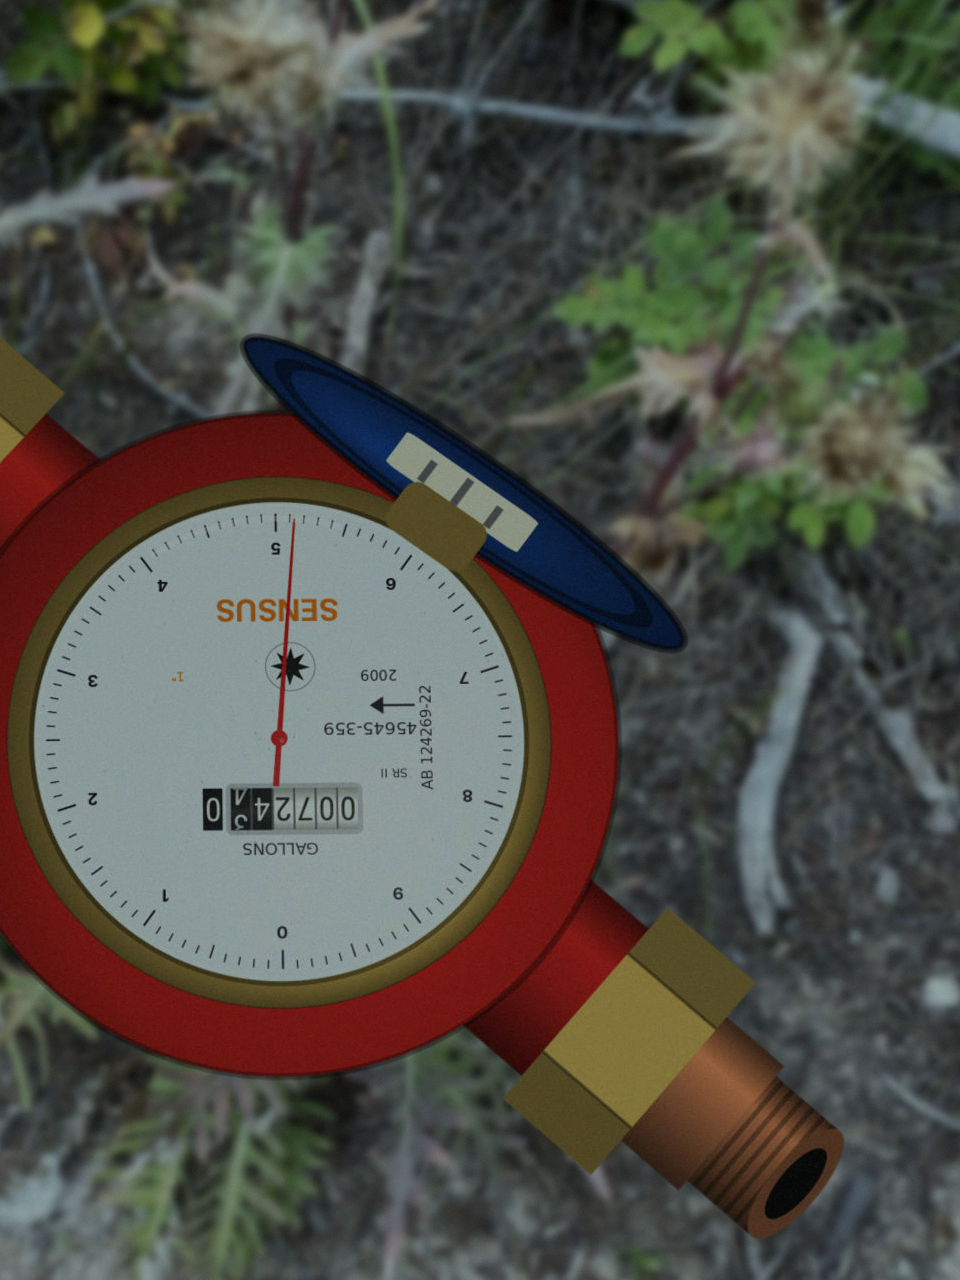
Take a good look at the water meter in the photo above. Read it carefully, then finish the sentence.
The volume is 72435.1 gal
